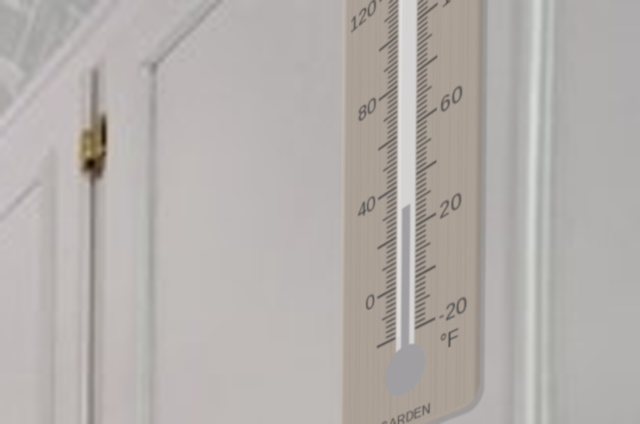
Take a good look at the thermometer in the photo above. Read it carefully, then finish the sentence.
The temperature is 30 °F
